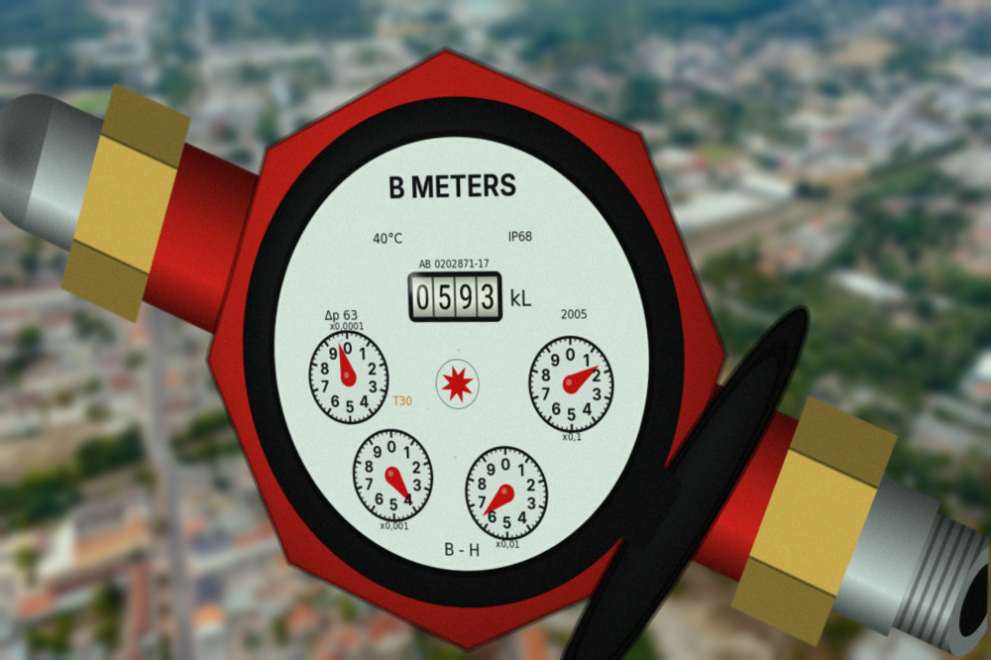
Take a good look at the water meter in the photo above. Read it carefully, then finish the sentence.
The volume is 593.1639 kL
